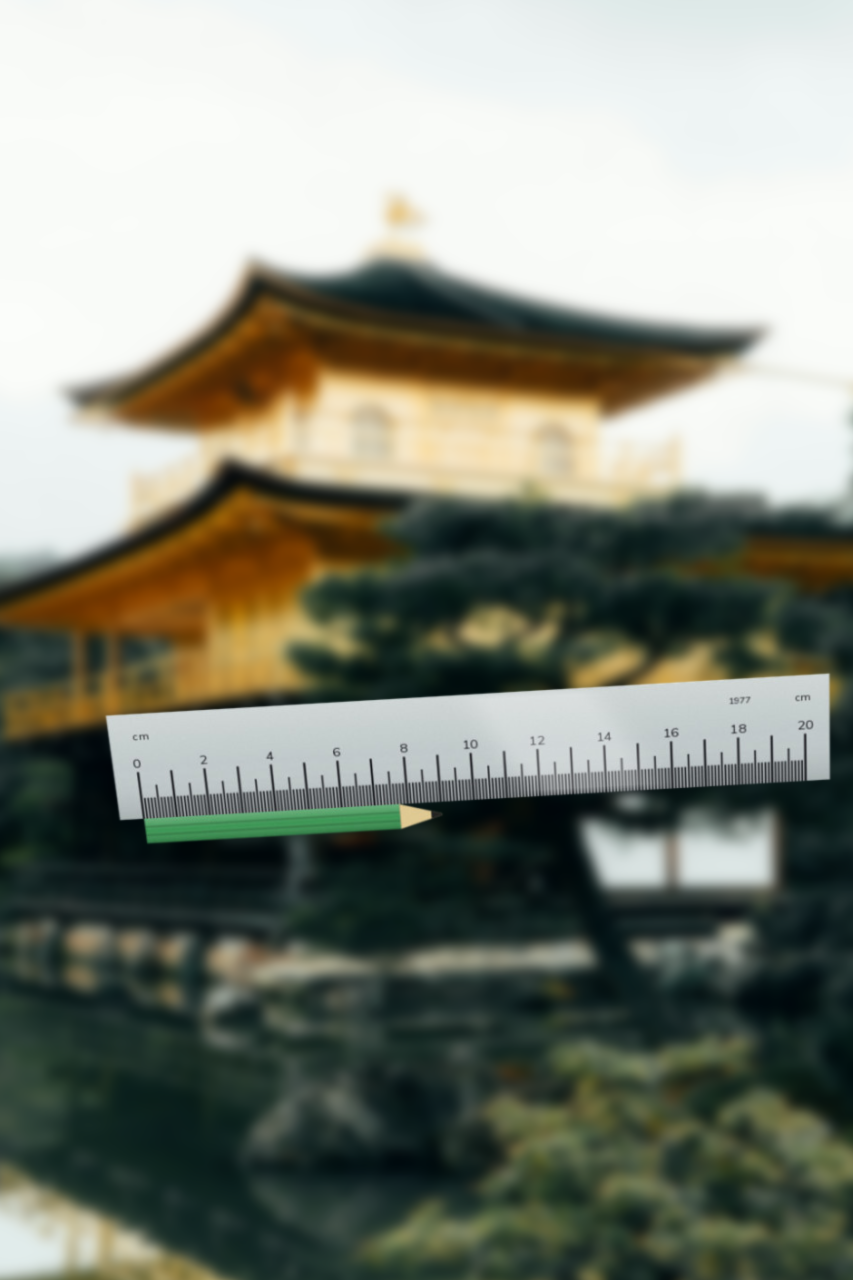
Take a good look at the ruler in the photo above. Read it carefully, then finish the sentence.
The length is 9 cm
